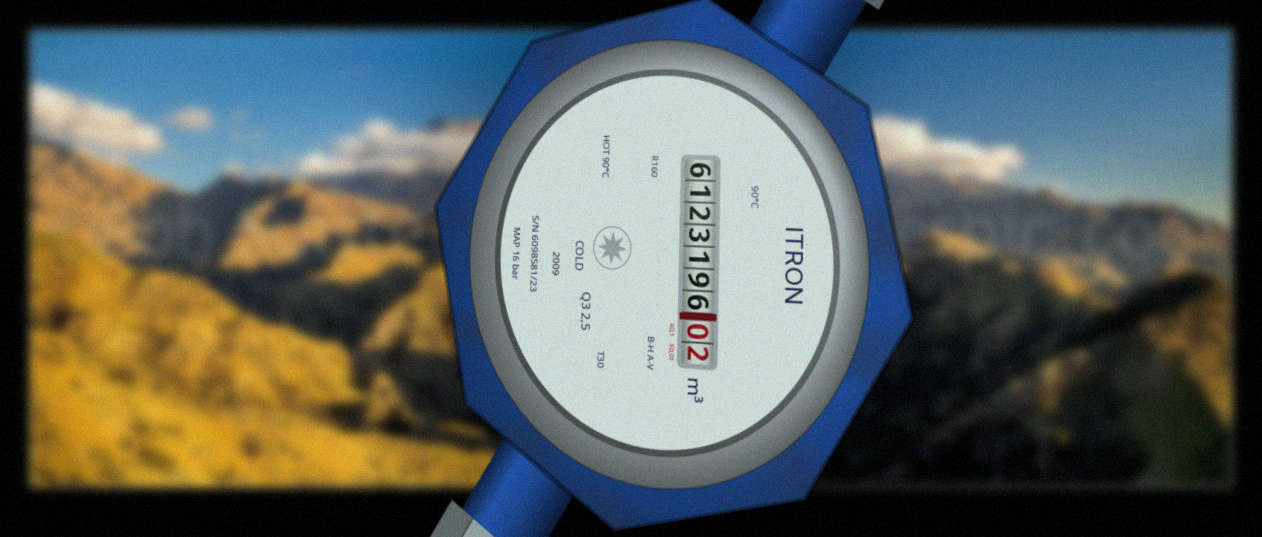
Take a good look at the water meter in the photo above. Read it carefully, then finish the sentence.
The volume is 6123196.02 m³
